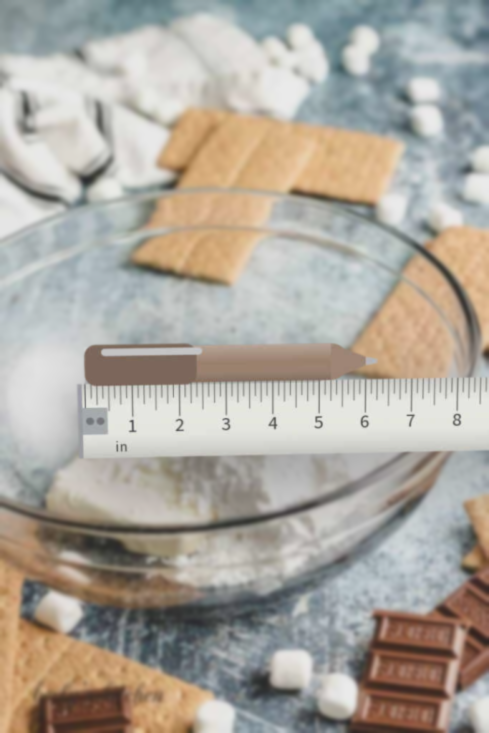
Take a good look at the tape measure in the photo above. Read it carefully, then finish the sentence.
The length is 6.25 in
